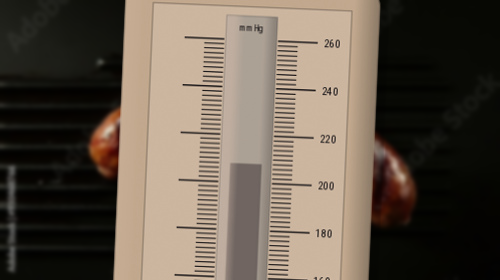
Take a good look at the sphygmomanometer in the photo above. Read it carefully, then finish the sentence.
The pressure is 208 mmHg
